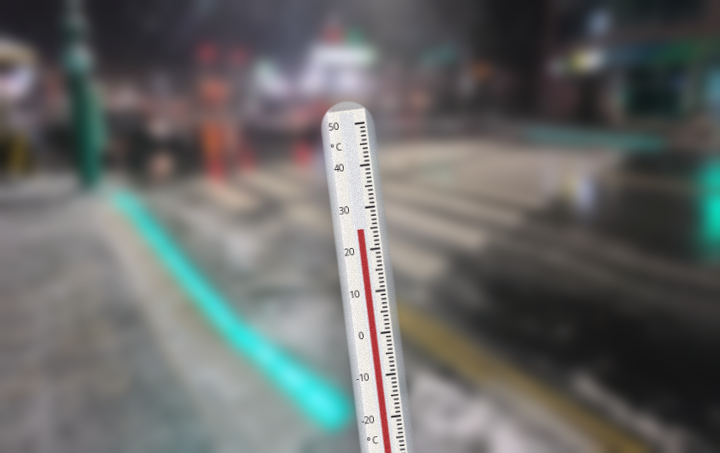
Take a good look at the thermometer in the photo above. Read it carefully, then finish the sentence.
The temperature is 25 °C
